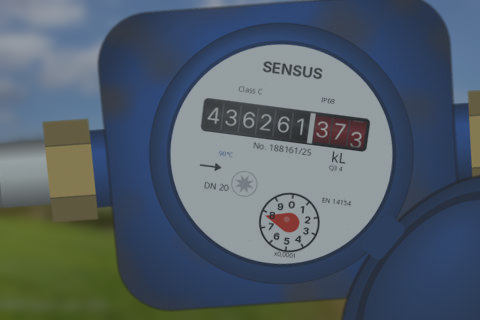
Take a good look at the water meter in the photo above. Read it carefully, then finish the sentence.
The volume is 436261.3727 kL
